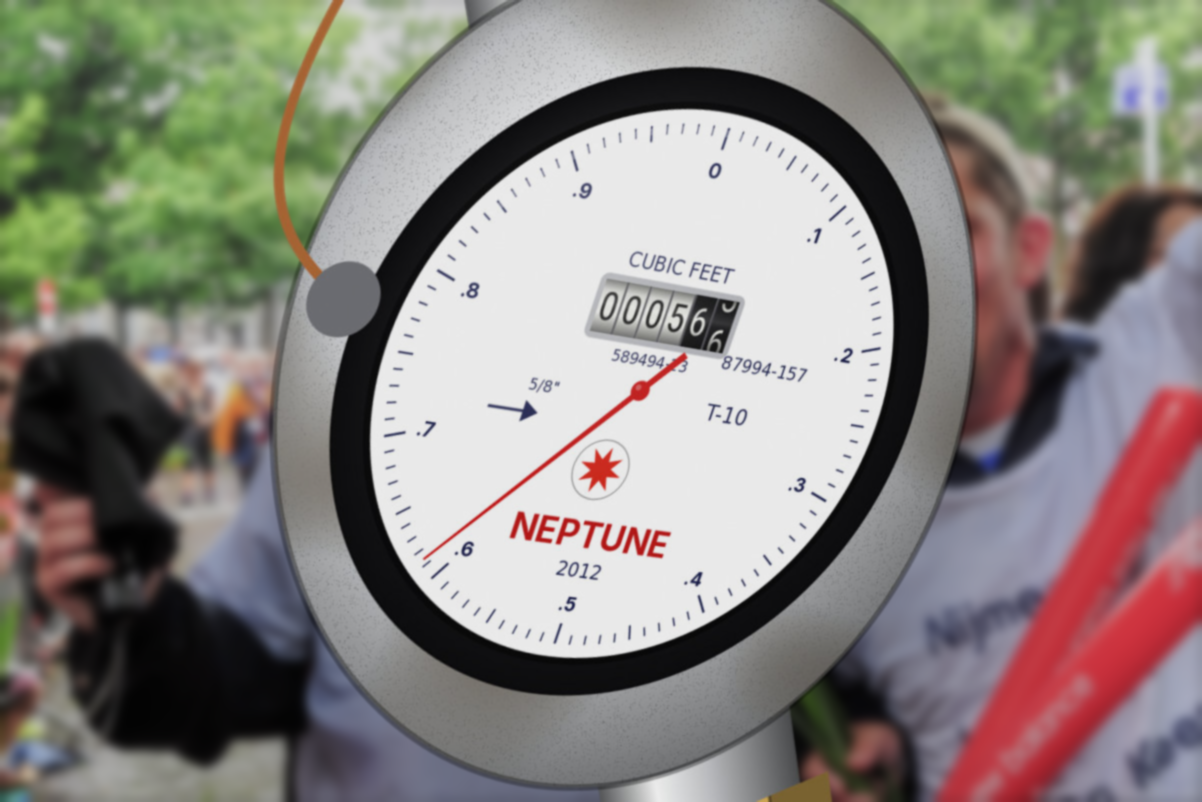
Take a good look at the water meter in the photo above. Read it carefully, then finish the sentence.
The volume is 565.61 ft³
